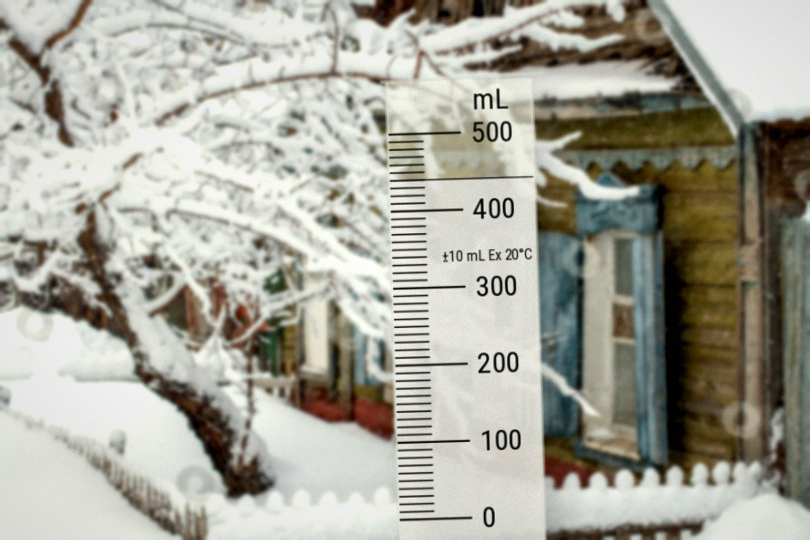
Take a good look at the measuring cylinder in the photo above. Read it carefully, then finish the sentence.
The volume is 440 mL
